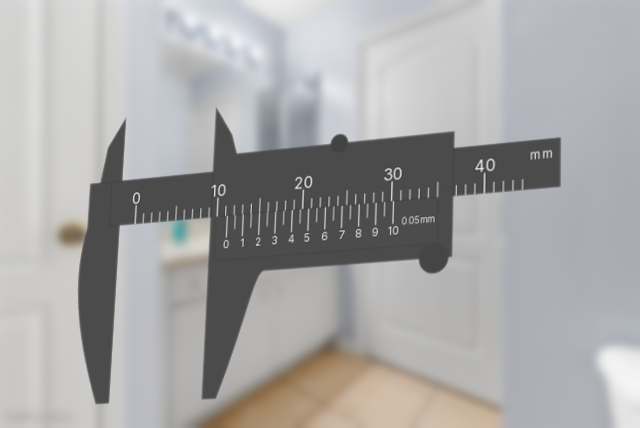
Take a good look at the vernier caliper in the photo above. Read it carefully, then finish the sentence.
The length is 11.2 mm
